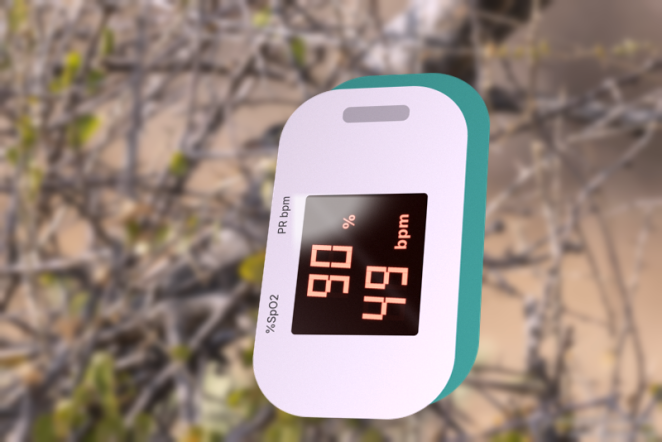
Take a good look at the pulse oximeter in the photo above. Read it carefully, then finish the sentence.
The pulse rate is 49 bpm
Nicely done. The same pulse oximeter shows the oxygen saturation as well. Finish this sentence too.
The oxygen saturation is 90 %
